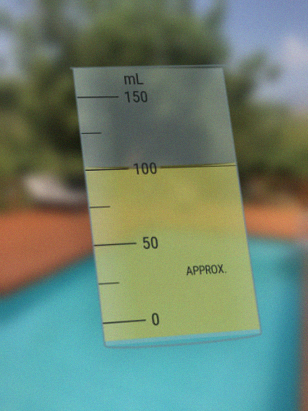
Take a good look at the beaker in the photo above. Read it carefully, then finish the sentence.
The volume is 100 mL
